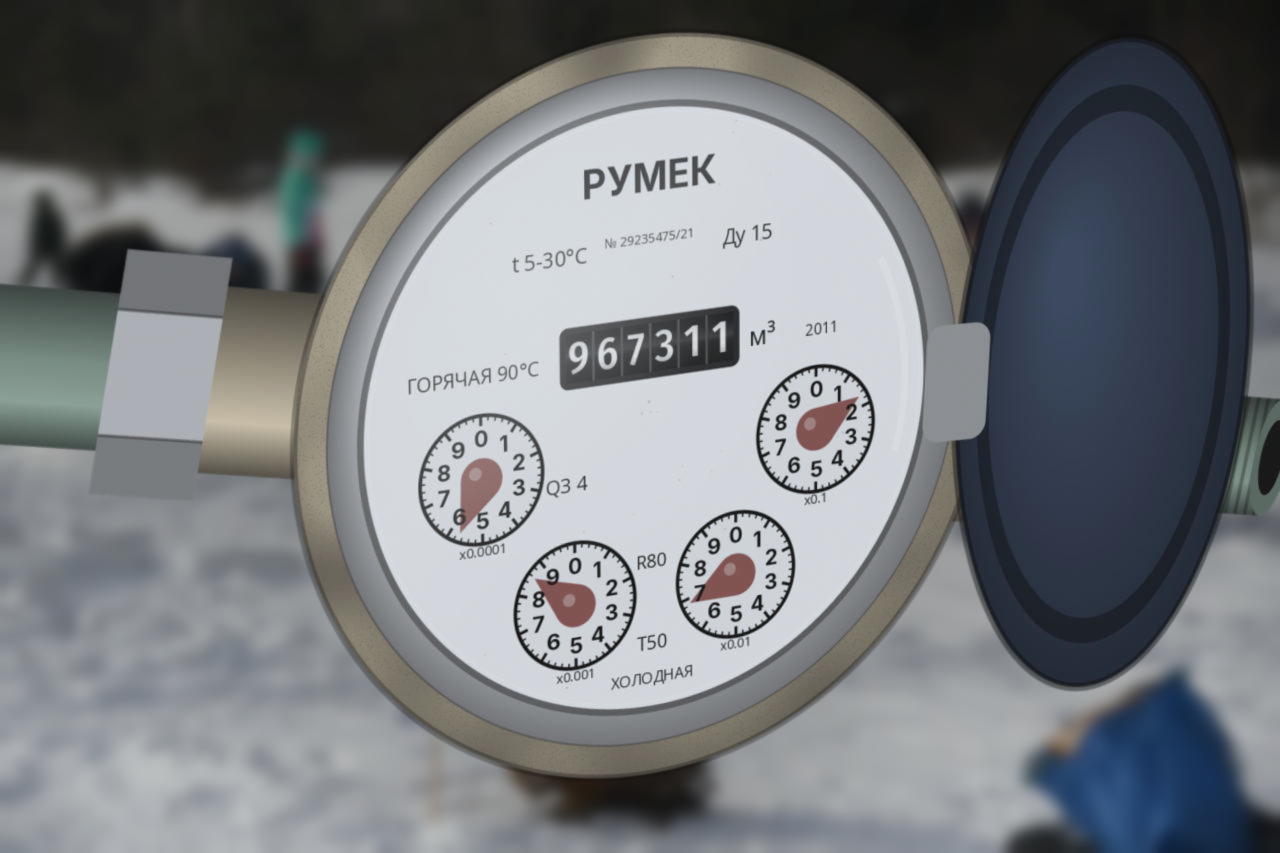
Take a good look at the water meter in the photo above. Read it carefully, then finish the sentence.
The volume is 967311.1685 m³
